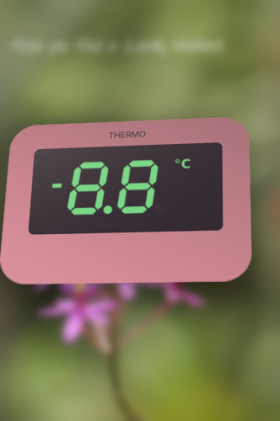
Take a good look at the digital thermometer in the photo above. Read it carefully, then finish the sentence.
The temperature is -8.8 °C
